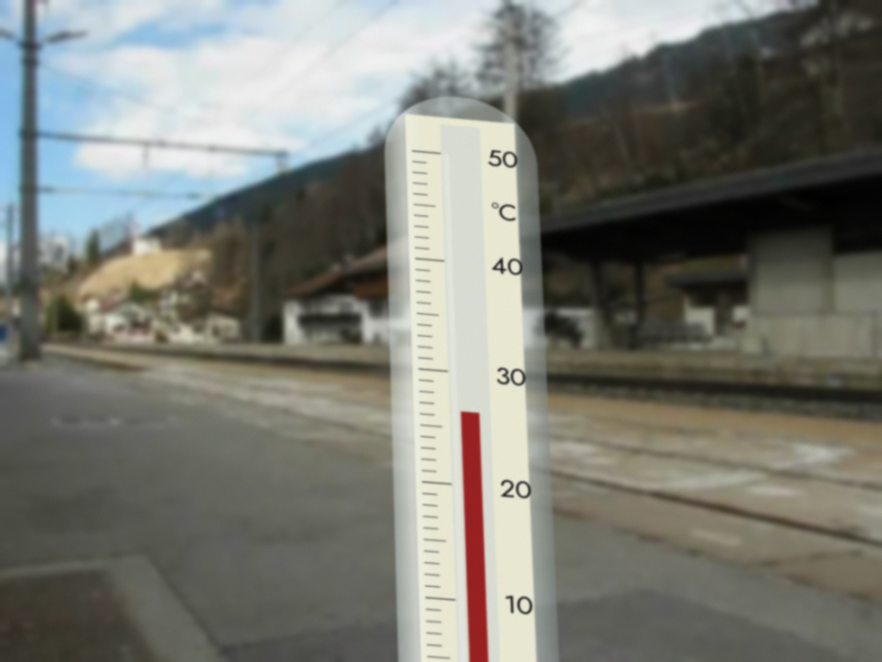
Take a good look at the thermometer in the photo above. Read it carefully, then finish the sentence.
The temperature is 26.5 °C
